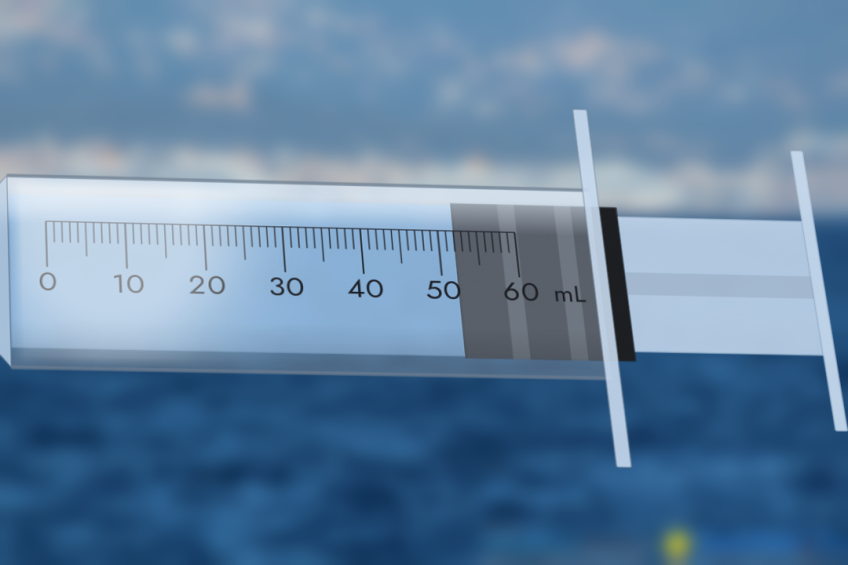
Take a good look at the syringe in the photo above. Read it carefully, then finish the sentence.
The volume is 52 mL
